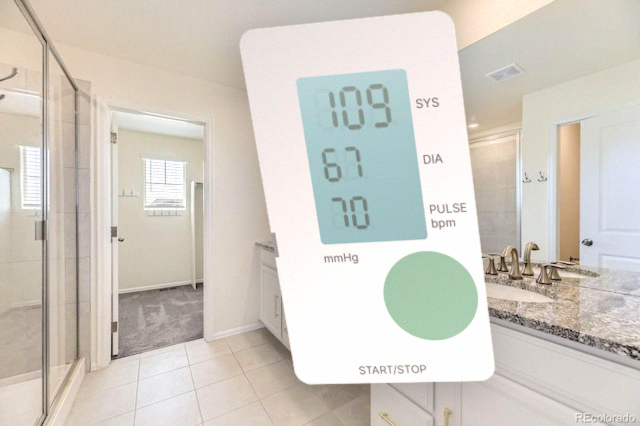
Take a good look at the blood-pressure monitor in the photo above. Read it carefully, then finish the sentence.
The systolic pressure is 109 mmHg
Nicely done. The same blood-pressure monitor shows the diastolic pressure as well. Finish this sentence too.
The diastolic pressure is 67 mmHg
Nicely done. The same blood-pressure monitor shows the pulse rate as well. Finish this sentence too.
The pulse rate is 70 bpm
